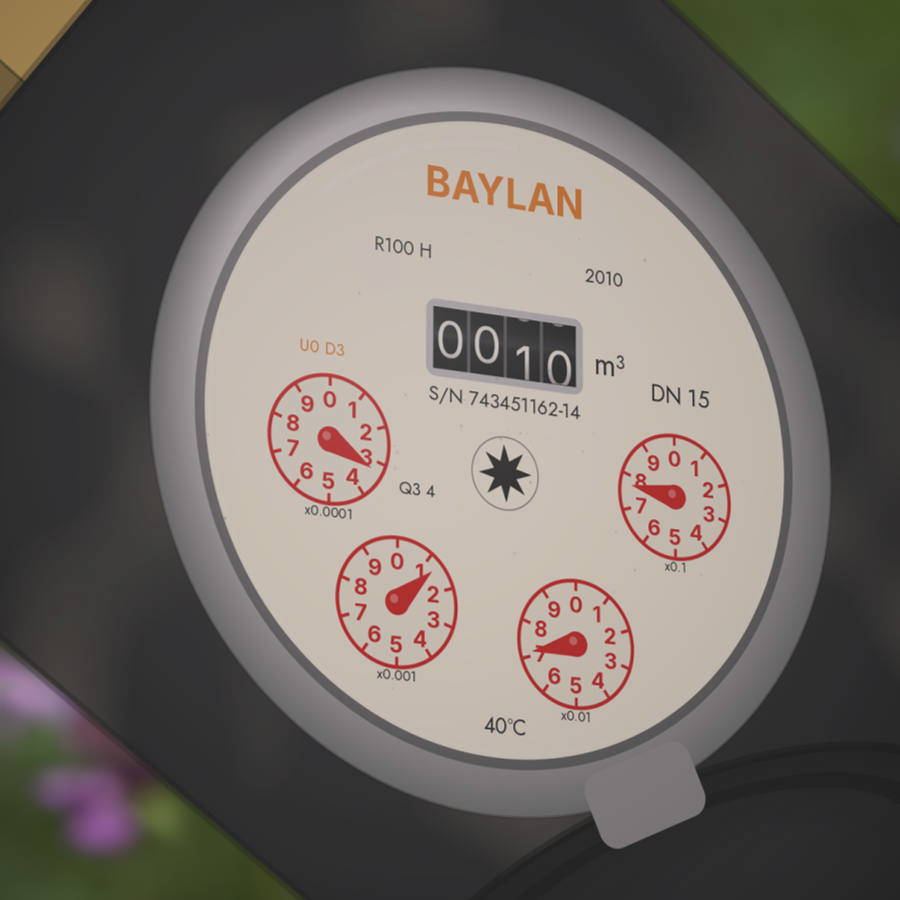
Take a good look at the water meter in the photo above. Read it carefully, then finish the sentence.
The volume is 9.7713 m³
